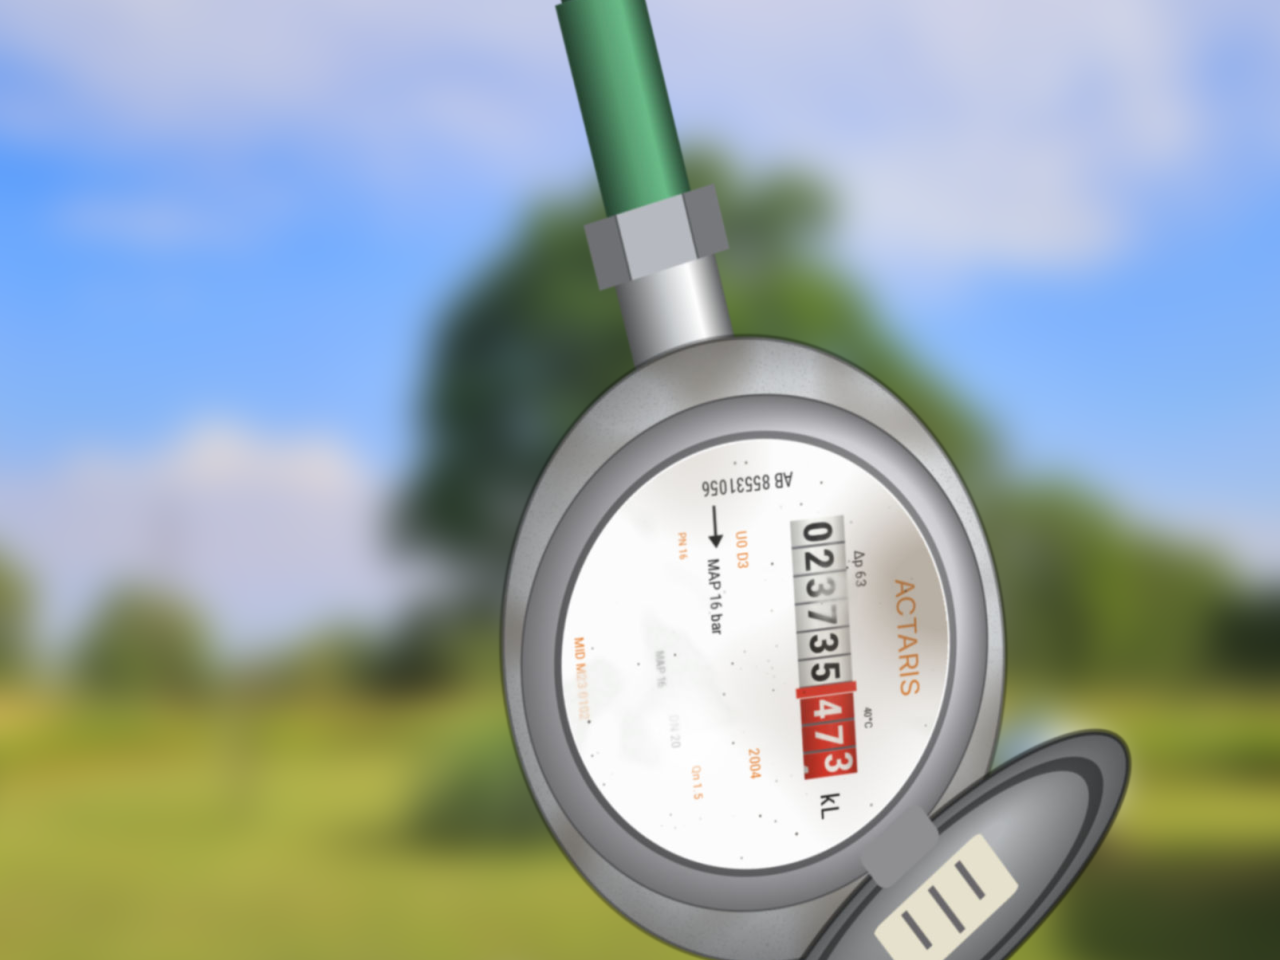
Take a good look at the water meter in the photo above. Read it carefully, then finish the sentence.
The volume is 23735.473 kL
